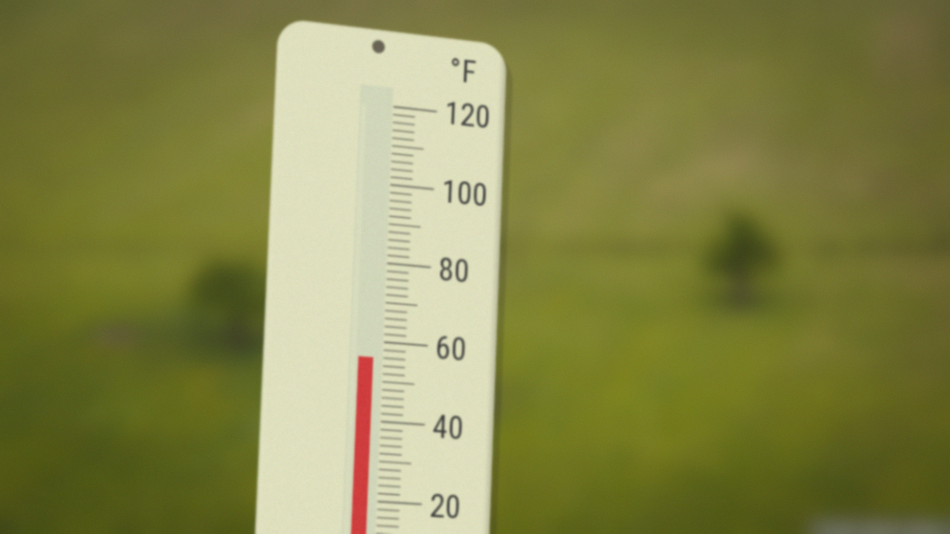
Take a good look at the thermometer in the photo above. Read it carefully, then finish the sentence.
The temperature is 56 °F
